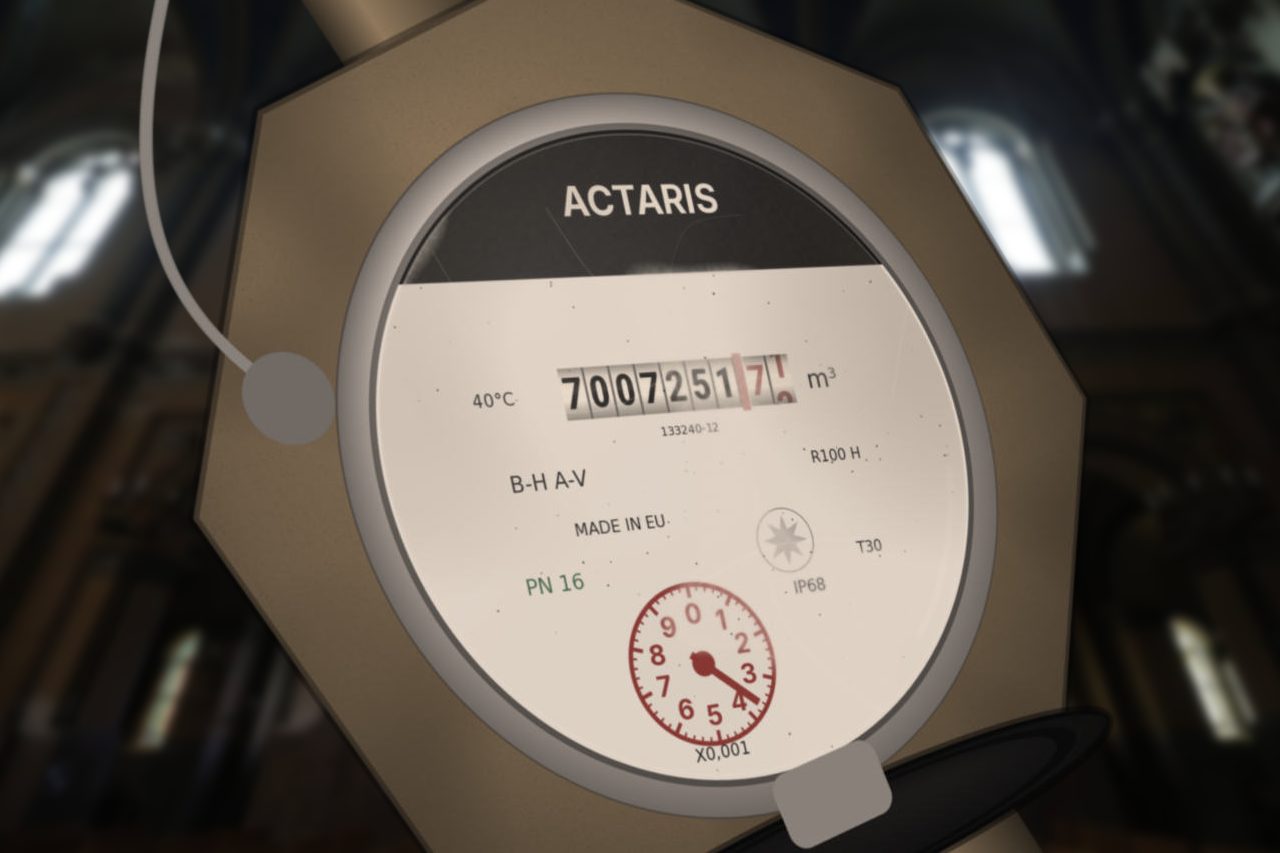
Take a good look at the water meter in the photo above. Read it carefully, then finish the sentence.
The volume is 7007251.713 m³
